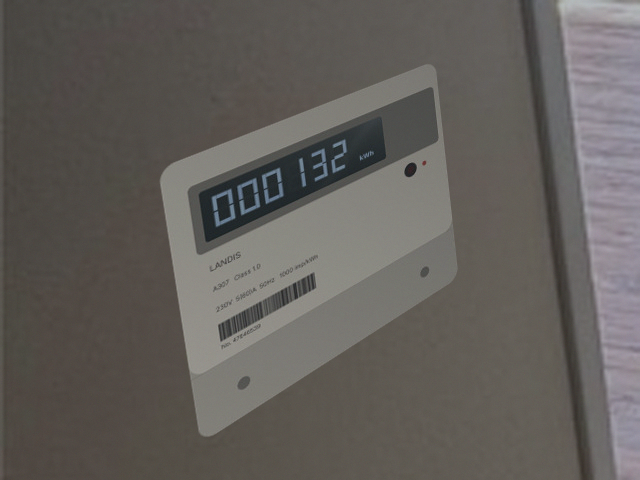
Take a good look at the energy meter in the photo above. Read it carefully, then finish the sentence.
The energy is 132 kWh
